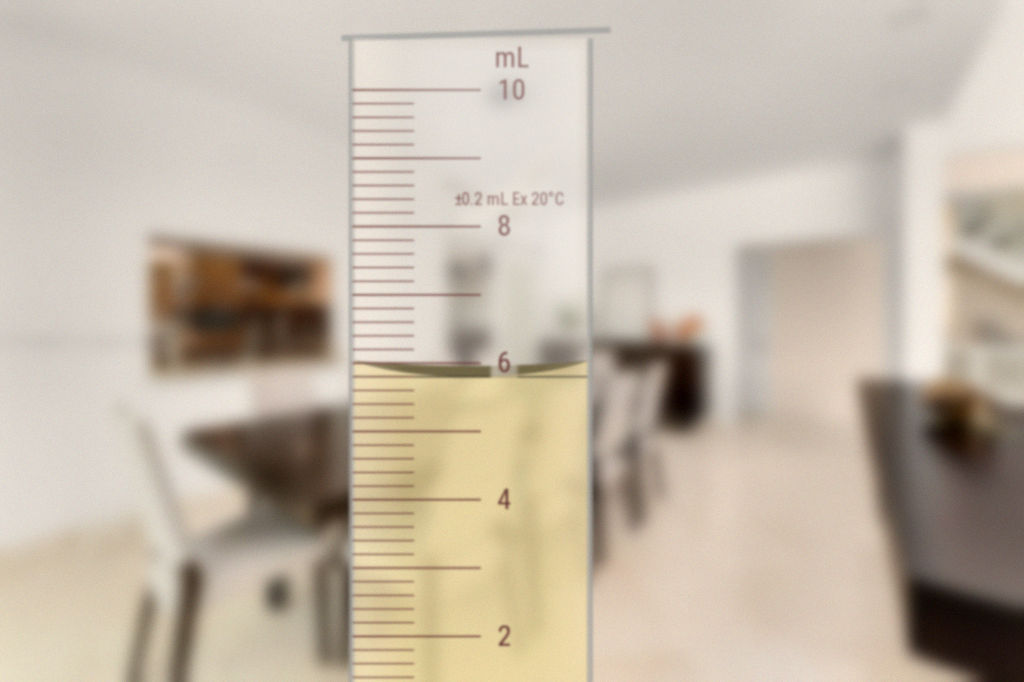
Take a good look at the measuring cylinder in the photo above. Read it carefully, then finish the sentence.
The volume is 5.8 mL
